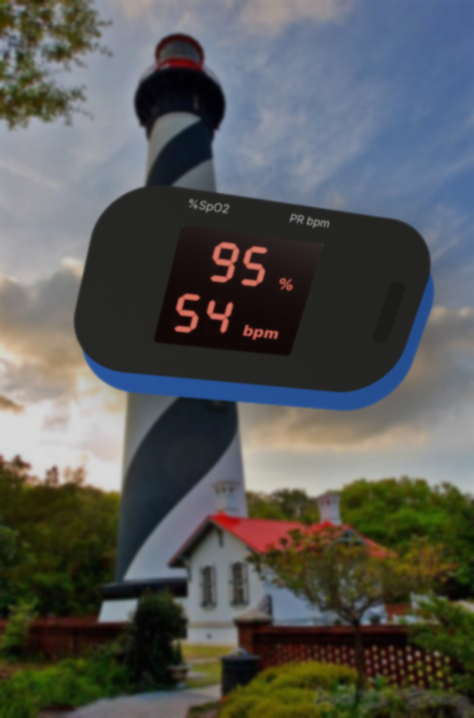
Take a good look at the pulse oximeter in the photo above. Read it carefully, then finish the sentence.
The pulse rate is 54 bpm
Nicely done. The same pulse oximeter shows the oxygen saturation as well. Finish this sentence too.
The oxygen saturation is 95 %
